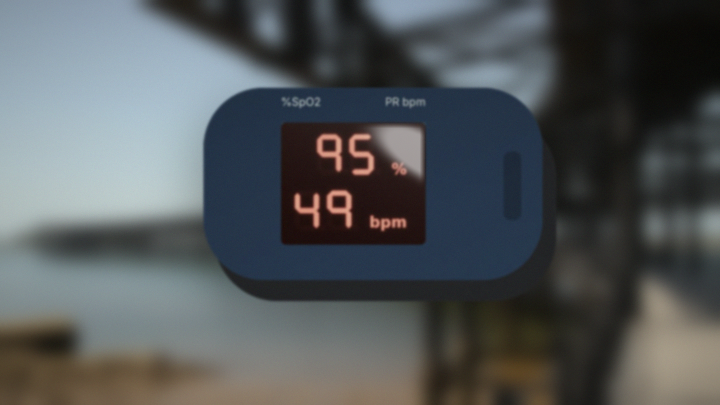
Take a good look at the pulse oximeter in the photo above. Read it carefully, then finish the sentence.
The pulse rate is 49 bpm
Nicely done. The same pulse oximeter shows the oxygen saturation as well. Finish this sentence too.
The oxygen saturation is 95 %
